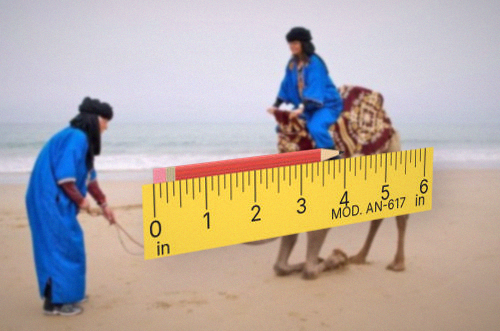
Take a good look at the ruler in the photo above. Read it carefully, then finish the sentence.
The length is 4 in
